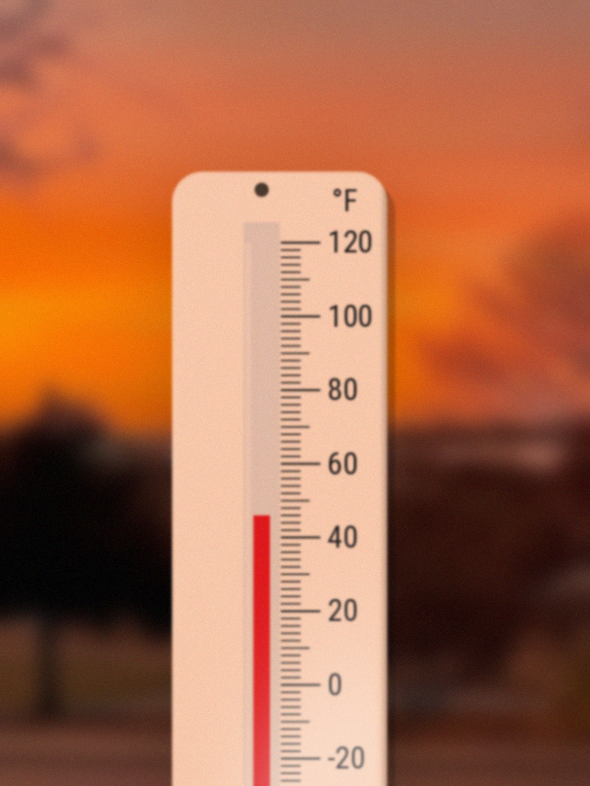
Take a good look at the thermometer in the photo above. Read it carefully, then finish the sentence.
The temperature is 46 °F
